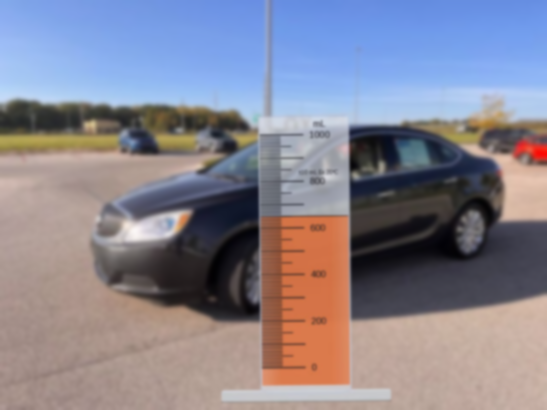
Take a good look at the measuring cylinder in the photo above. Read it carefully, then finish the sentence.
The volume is 650 mL
